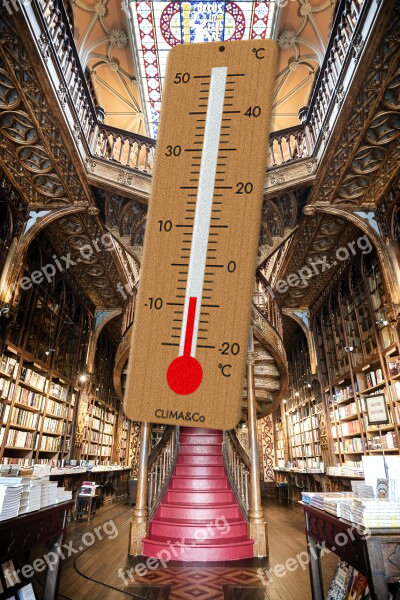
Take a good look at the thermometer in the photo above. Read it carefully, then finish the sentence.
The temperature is -8 °C
